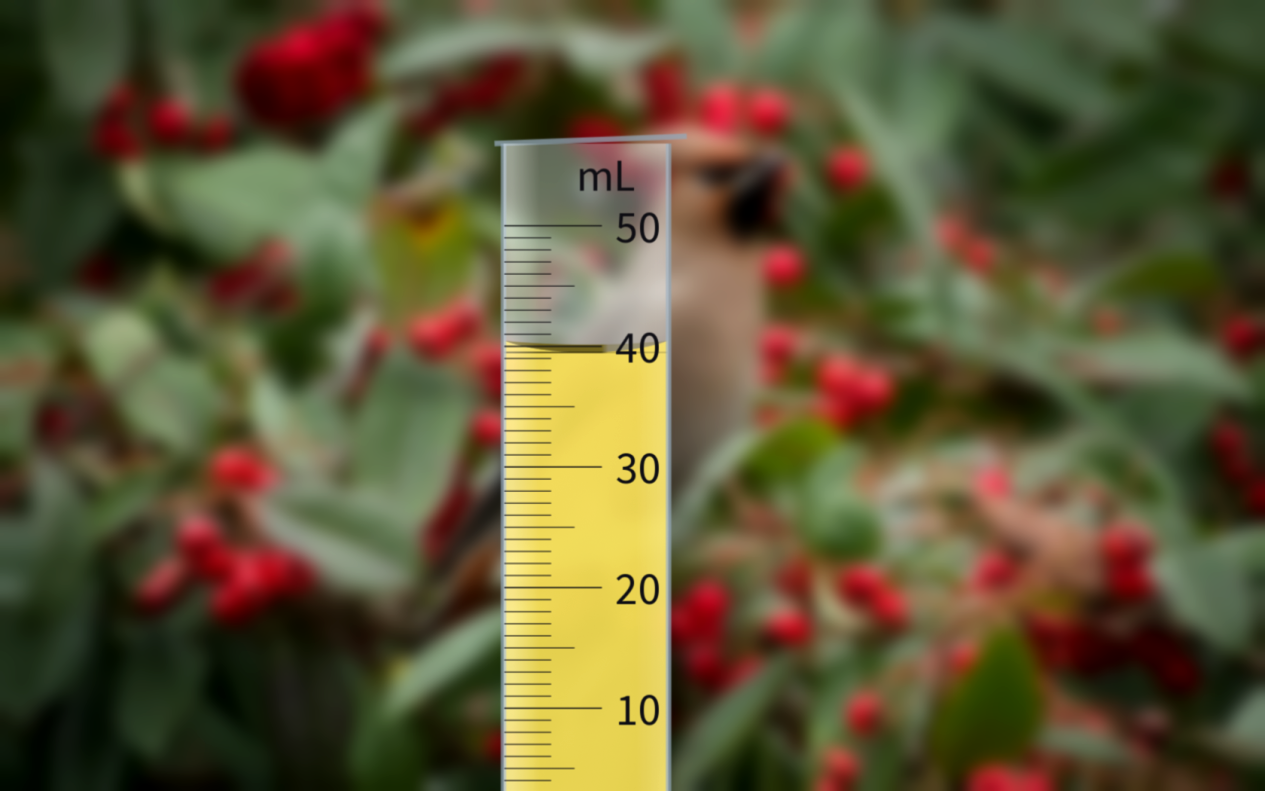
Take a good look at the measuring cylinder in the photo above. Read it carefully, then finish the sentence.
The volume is 39.5 mL
